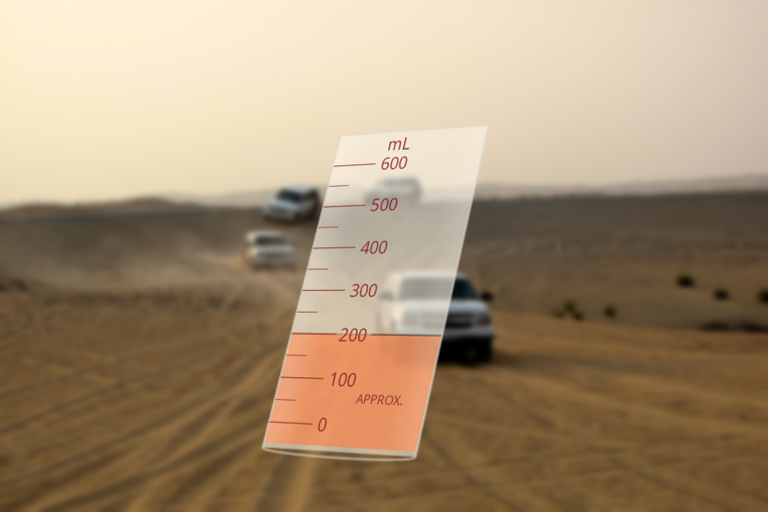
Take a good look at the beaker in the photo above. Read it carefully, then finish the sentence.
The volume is 200 mL
